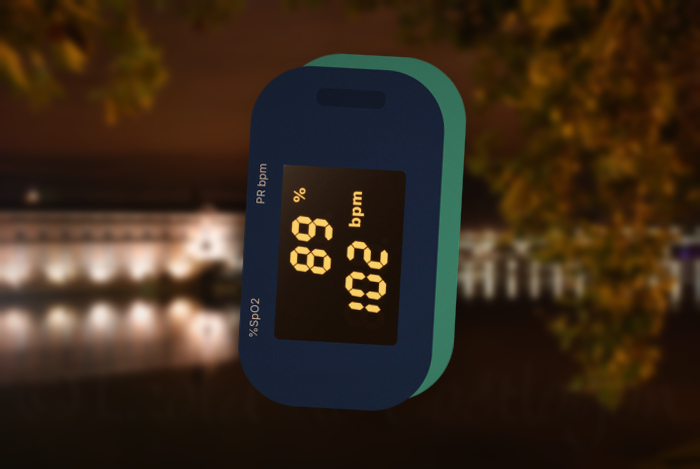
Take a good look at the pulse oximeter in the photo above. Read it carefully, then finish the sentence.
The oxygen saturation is 89 %
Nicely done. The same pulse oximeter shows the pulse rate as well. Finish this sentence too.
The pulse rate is 102 bpm
